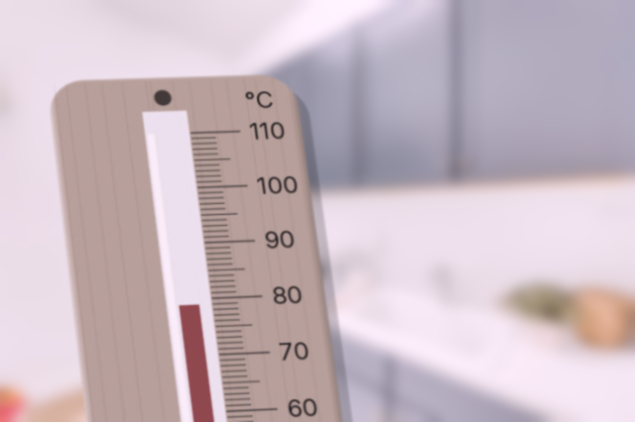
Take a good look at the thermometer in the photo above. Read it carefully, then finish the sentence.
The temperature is 79 °C
